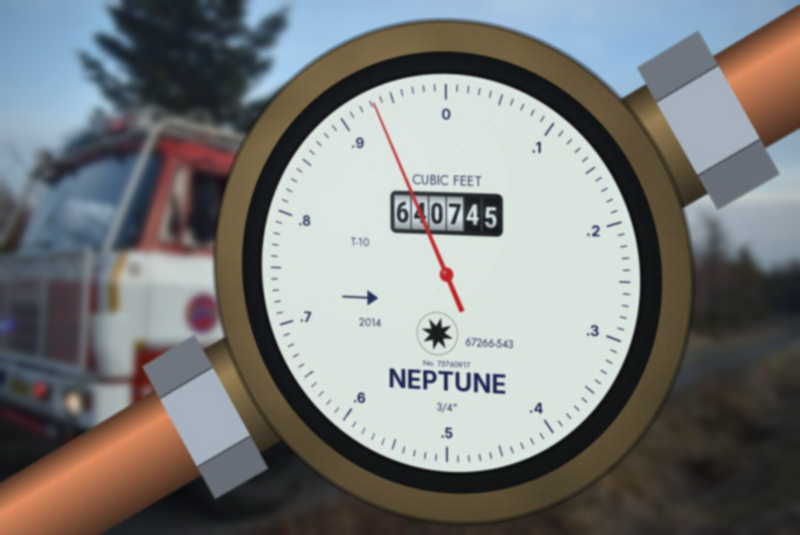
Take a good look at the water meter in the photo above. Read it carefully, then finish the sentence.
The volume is 640744.93 ft³
